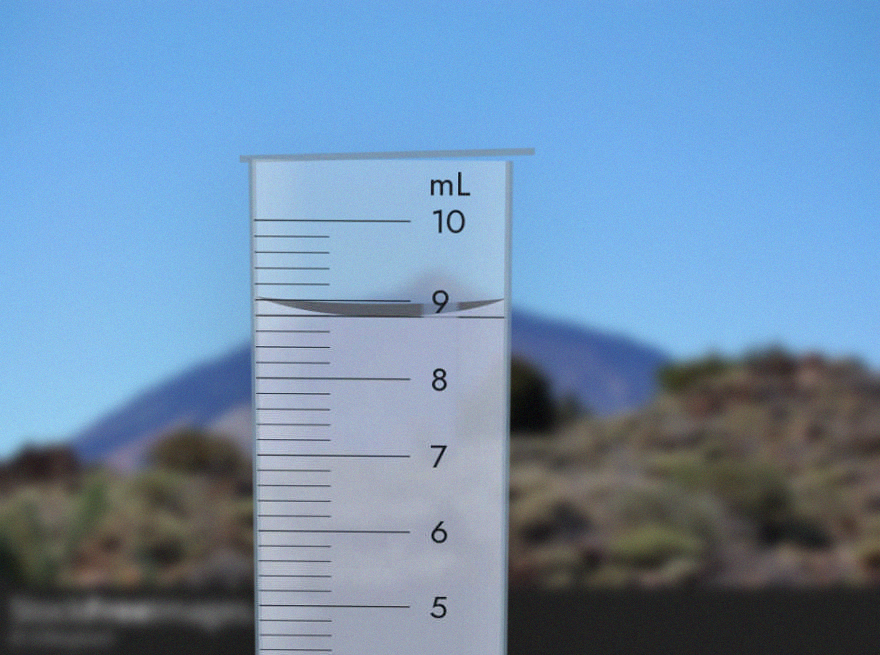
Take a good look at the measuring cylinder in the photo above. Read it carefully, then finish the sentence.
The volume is 8.8 mL
